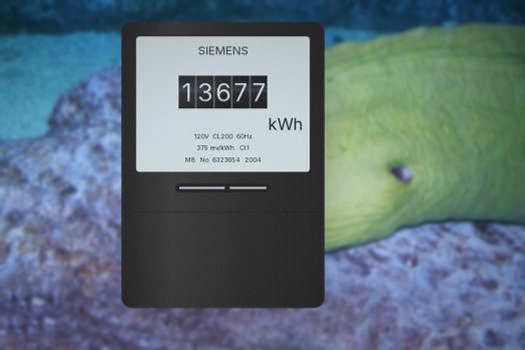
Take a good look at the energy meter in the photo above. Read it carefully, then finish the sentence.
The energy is 13677 kWh
